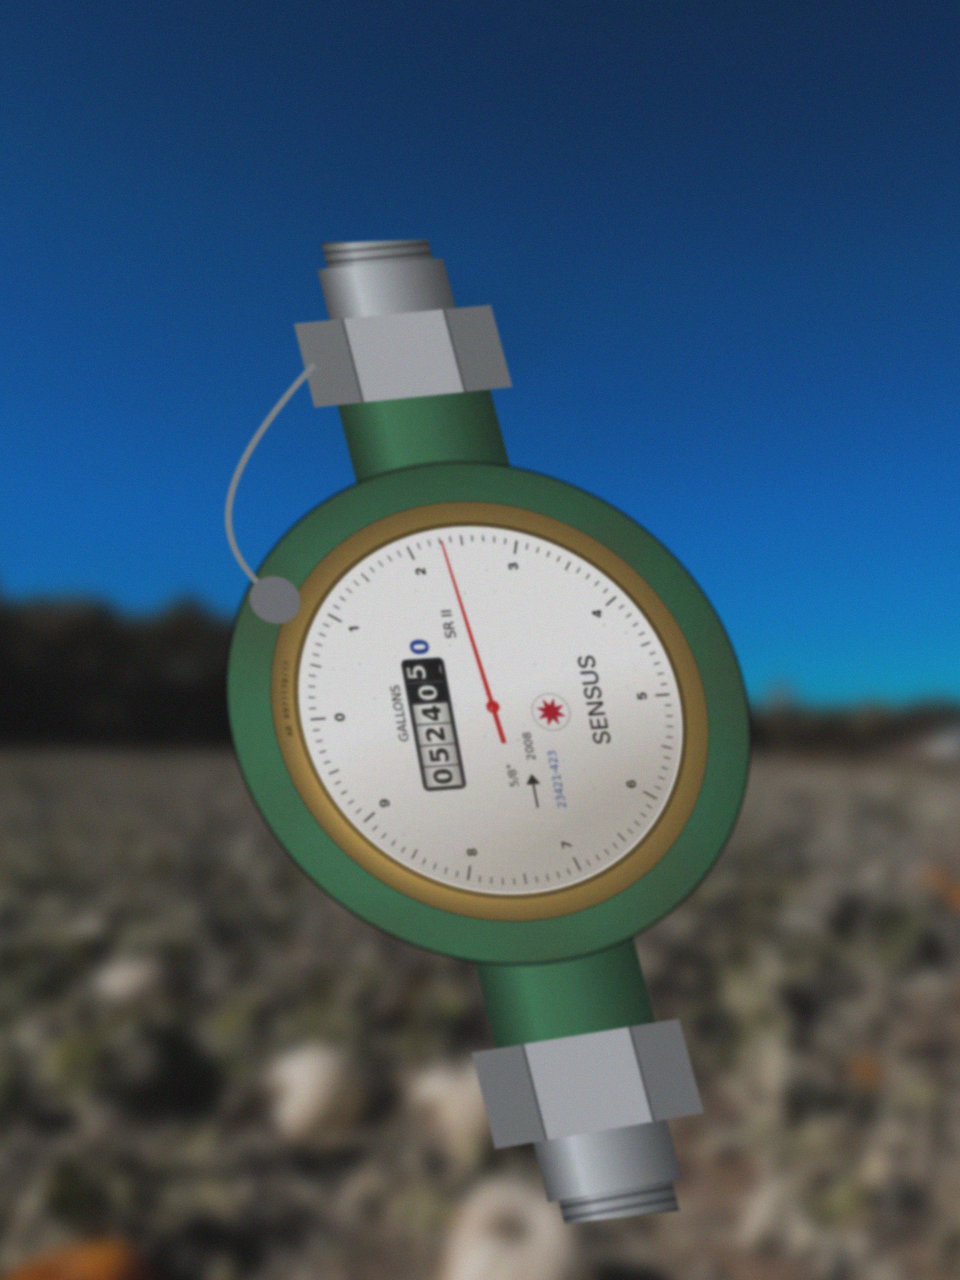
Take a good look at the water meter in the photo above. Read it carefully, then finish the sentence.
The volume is 524052.3 gal
